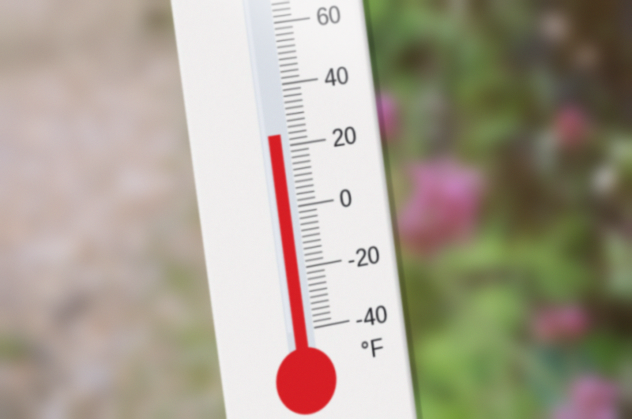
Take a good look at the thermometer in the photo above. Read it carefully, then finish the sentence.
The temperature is 24 °F
